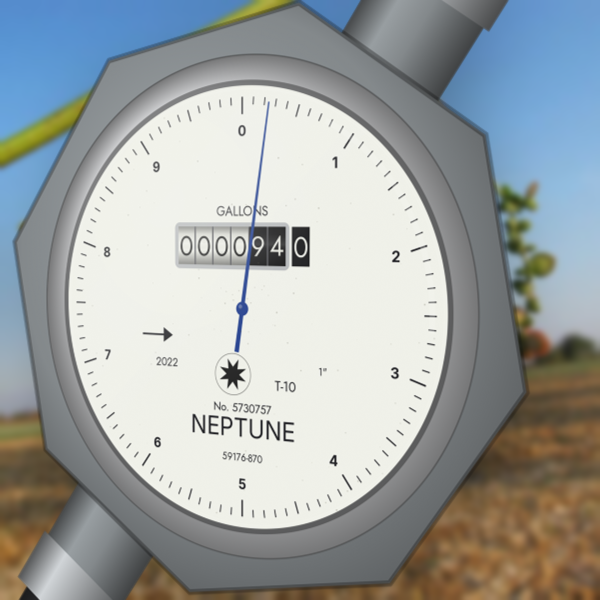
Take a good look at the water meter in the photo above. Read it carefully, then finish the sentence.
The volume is 940.2 gal
